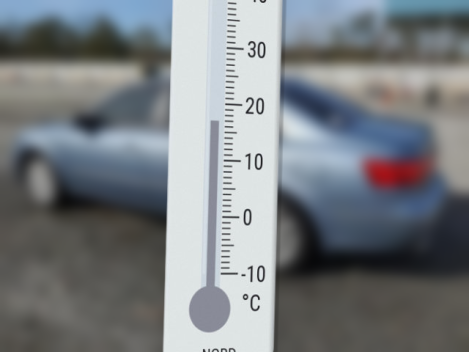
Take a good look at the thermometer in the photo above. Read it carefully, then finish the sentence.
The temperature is 17 °C
